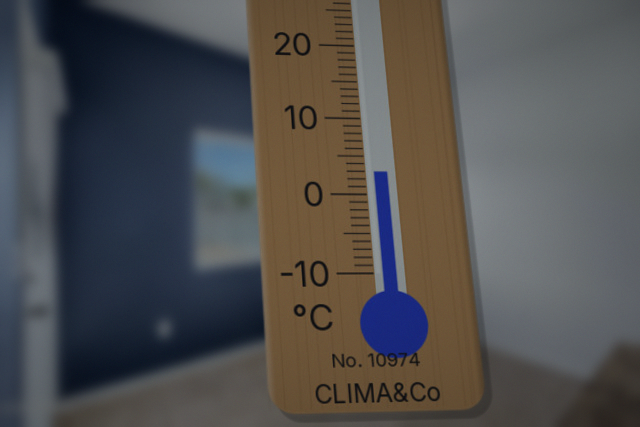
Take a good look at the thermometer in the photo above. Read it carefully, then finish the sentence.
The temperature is 3 °C
